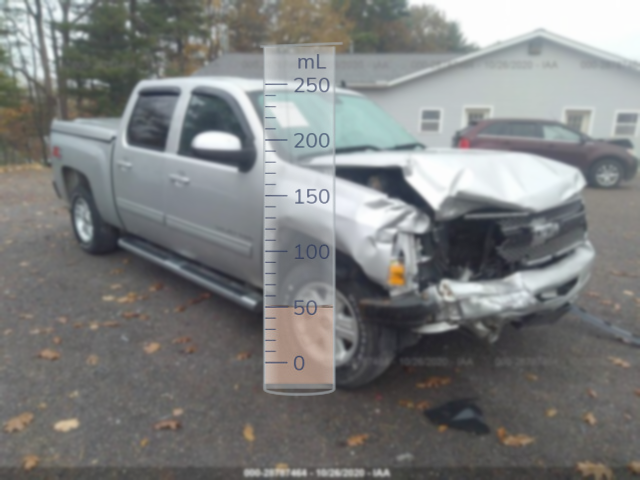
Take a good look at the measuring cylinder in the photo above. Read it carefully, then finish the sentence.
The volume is 50 mL
